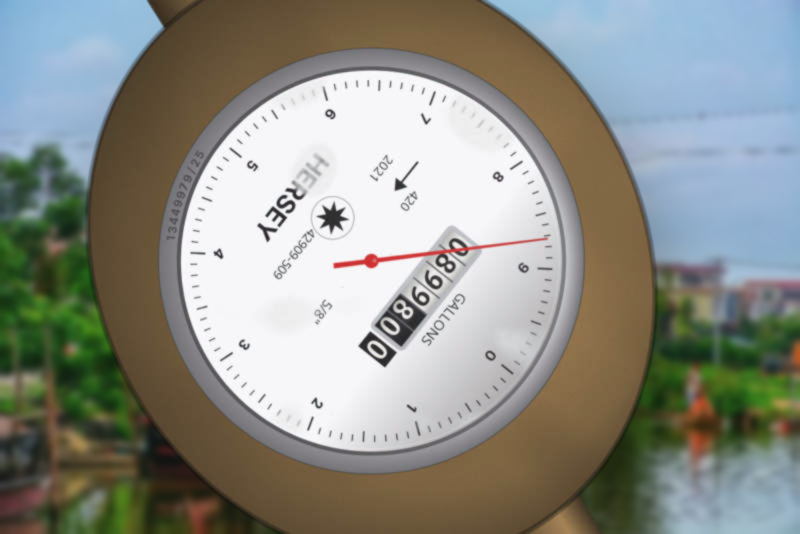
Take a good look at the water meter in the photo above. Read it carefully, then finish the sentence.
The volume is 899798.7 gal
